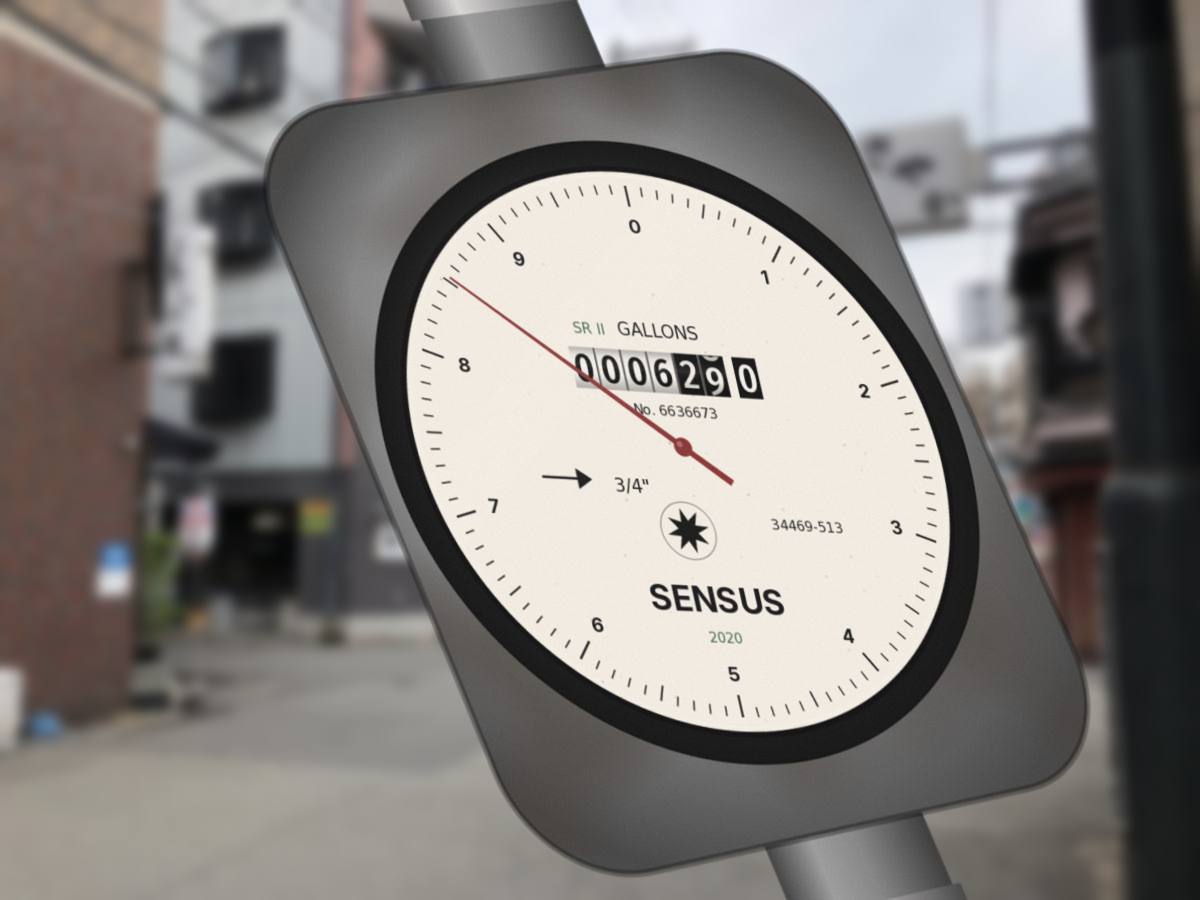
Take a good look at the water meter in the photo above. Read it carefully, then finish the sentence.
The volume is 6288.5 gal
